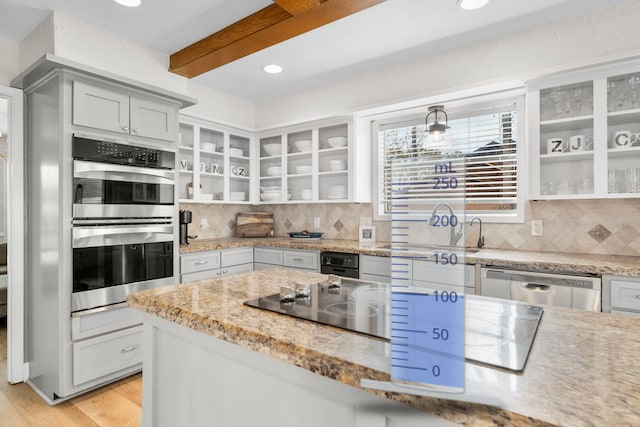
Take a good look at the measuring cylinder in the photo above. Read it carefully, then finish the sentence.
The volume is 100 mL
